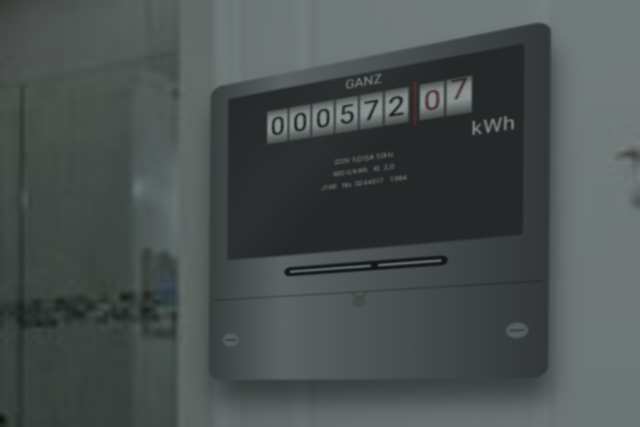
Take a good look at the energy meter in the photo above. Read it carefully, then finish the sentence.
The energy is 572.07 kWh
